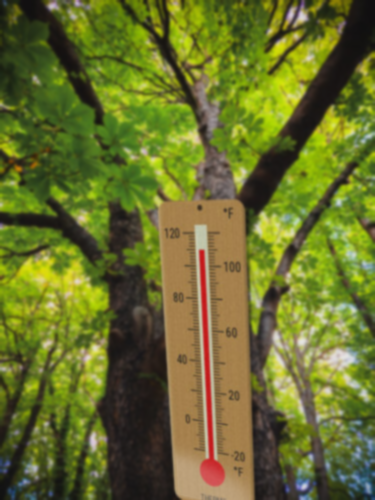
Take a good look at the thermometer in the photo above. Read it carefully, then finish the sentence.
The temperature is 110 °F
